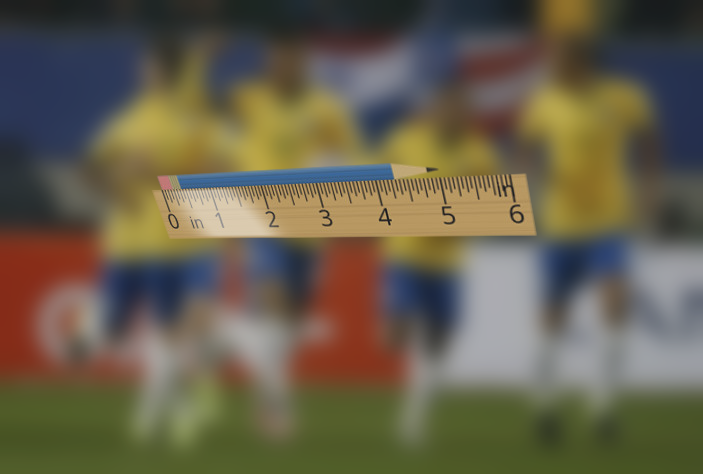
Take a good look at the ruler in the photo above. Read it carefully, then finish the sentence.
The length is 5 in
